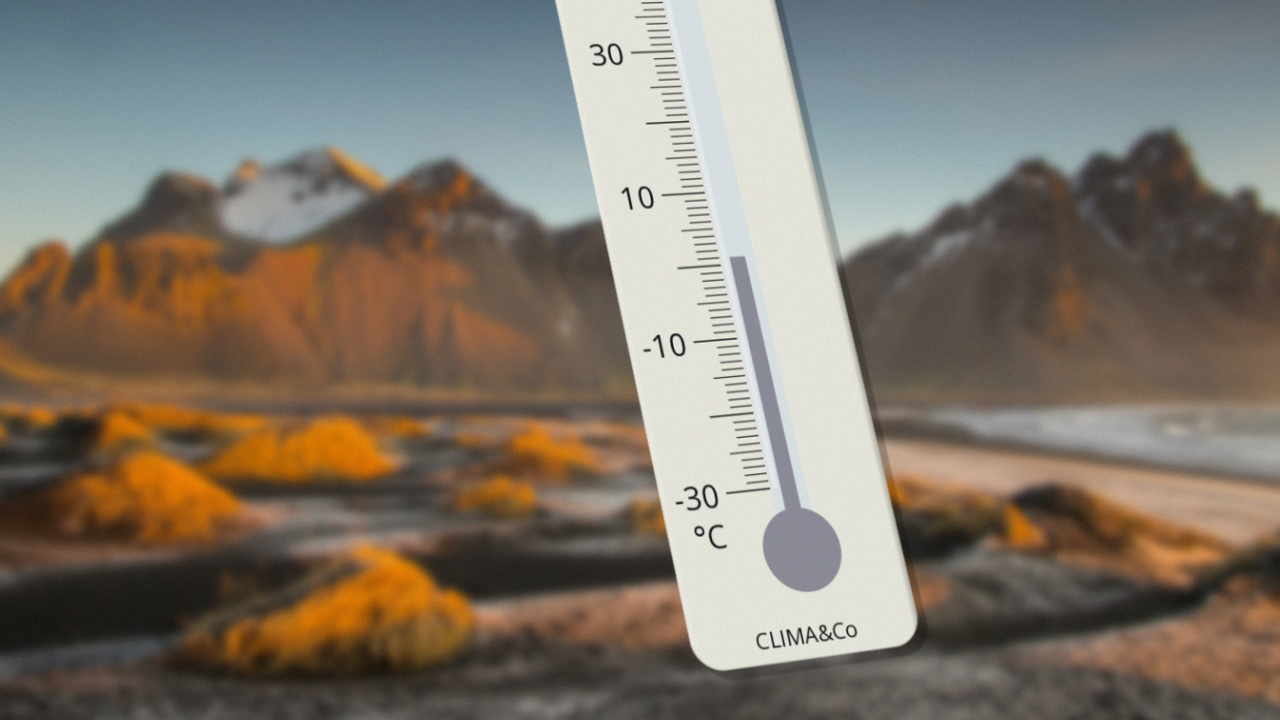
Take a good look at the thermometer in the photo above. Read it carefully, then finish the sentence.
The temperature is 1 °C
